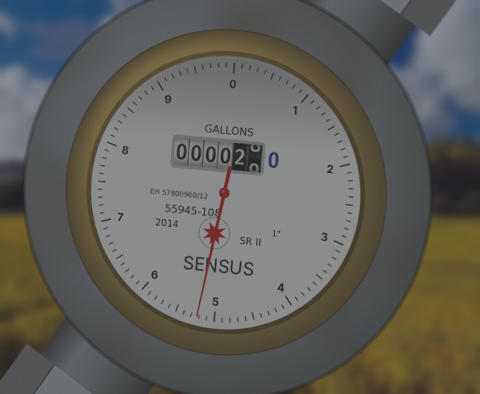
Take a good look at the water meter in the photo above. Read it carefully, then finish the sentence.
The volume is 285.2 gal
